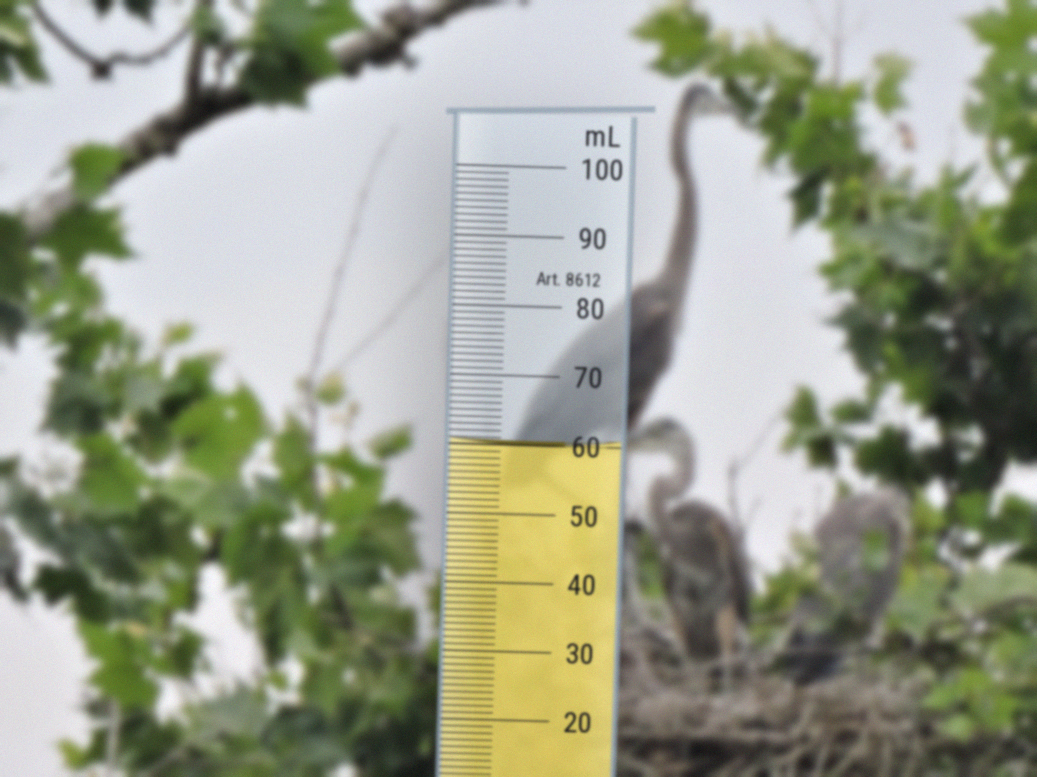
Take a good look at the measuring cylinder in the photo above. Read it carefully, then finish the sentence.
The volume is 60 mL
